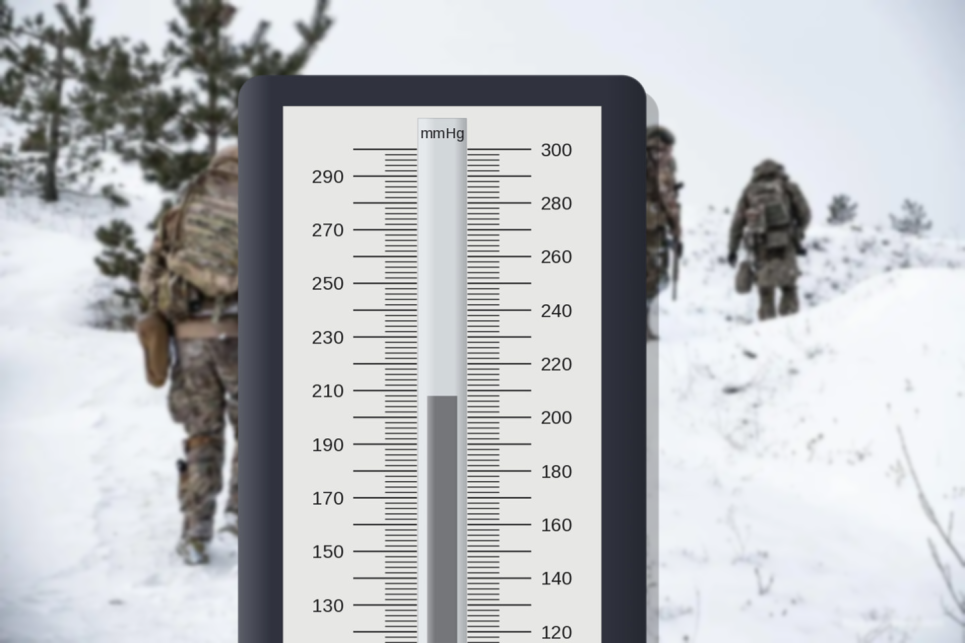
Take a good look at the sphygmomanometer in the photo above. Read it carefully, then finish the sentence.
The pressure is 208 mmHg
